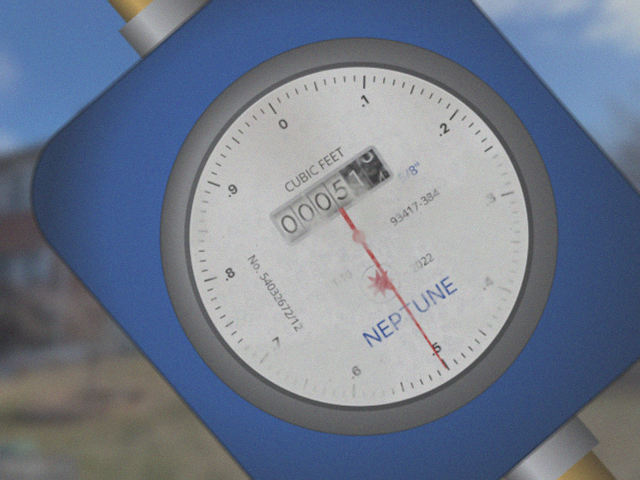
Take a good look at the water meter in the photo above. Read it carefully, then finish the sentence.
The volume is 513.50 ft³
